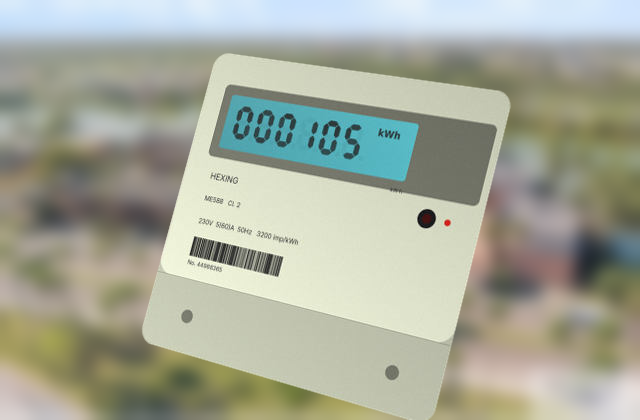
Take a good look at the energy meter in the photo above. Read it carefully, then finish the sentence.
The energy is 105 kWh
